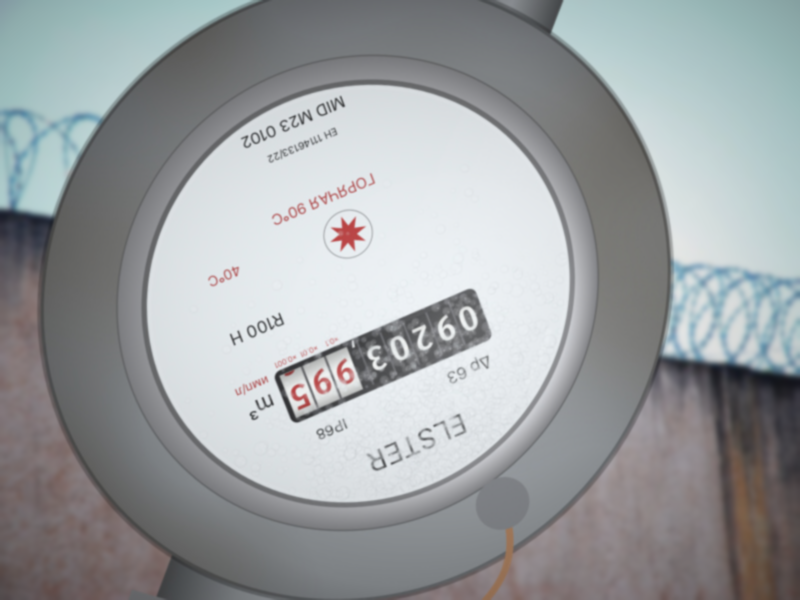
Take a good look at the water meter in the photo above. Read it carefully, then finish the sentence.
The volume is 9203.995 m³
